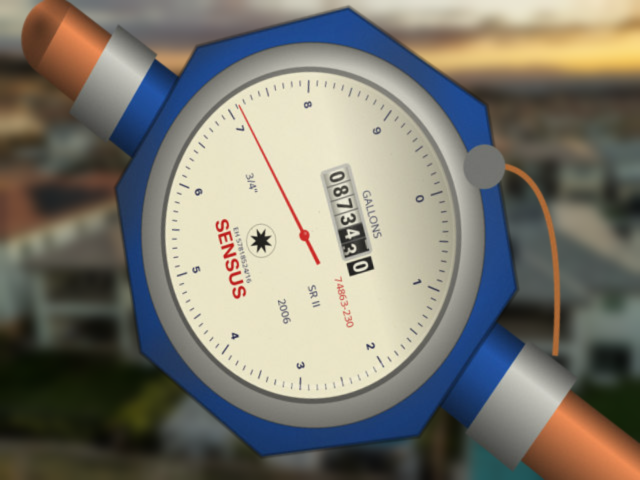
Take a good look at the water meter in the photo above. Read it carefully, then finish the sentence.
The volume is 873427.1 gal
